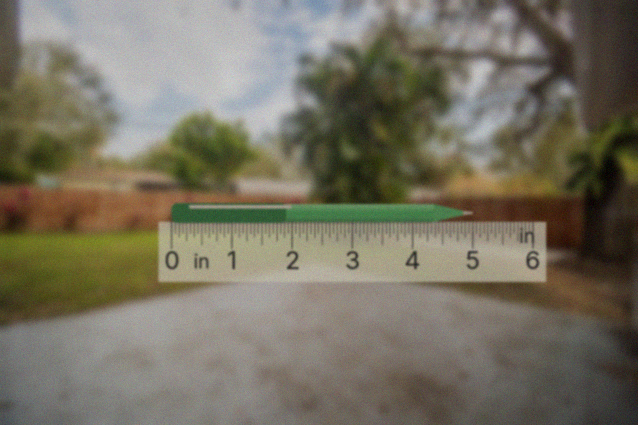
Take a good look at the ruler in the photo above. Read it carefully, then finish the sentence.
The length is 5 in
